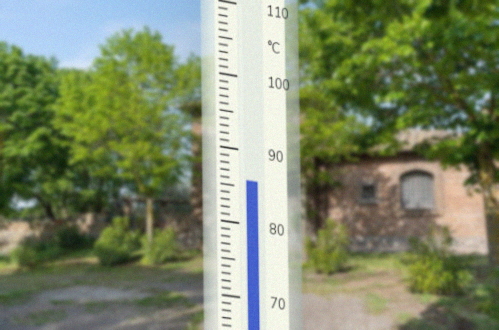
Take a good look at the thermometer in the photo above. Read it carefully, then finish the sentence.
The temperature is 86 °C
